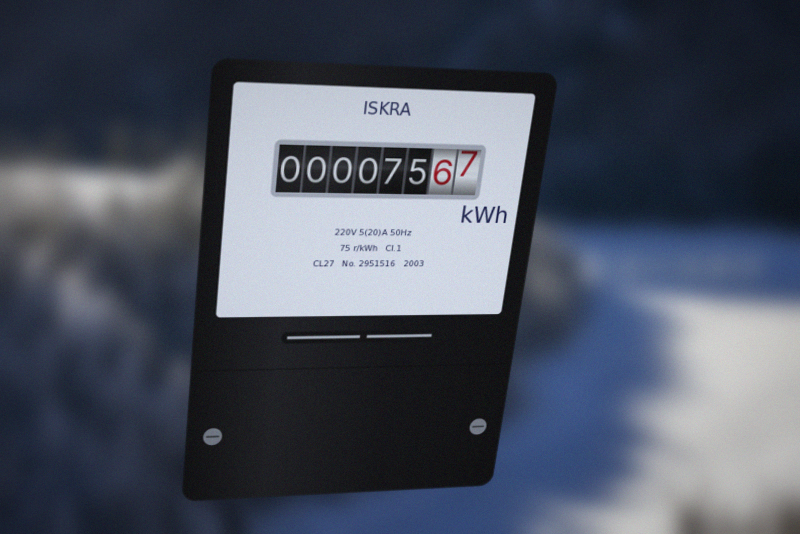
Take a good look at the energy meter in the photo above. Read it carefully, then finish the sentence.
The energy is 75.67 kWh
